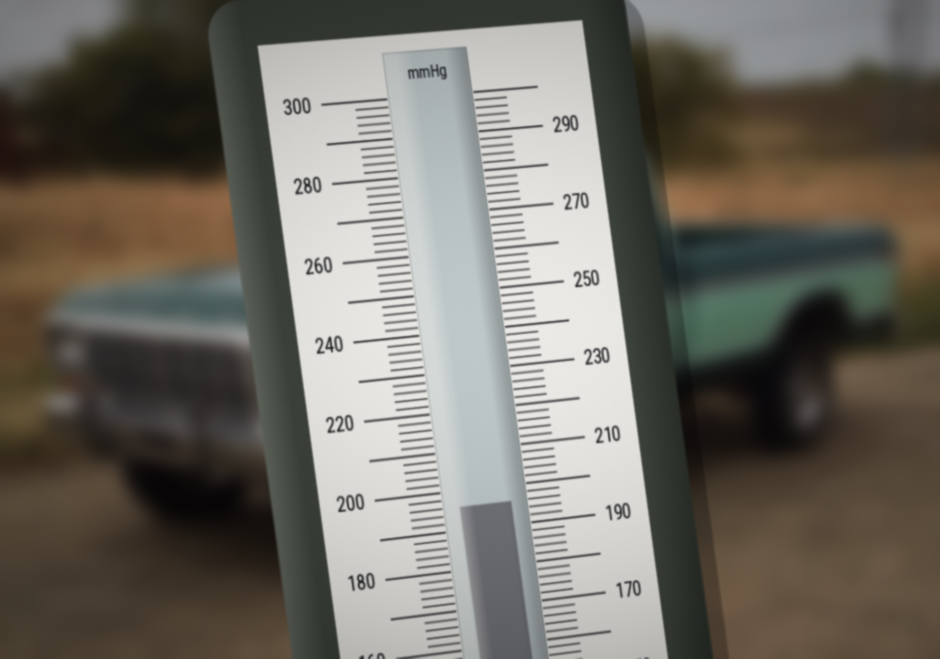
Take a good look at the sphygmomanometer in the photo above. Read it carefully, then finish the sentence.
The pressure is 196 mmHg
